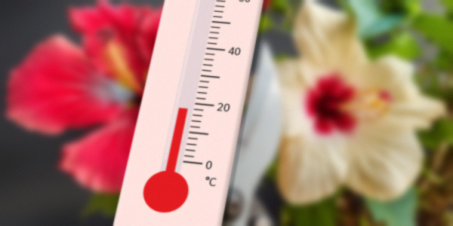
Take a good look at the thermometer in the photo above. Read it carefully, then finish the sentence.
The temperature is 18 °C
